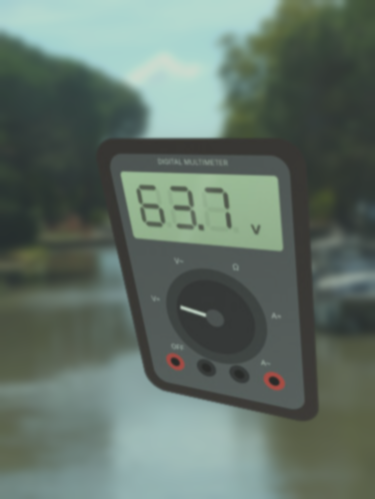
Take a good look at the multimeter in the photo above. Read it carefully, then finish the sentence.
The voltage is 63.7 V
